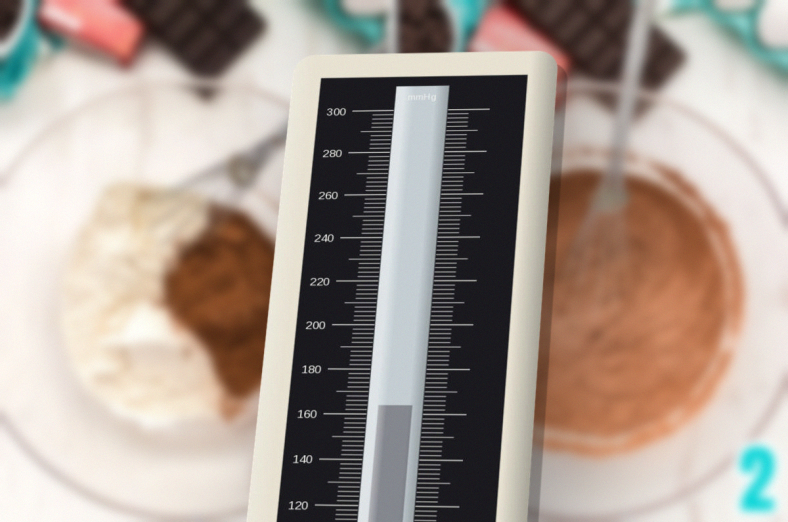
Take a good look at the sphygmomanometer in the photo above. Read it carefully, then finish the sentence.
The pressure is 164 mmHg
